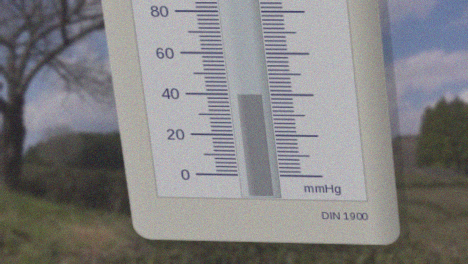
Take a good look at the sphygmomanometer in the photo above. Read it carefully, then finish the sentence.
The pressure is 40 mmHg
